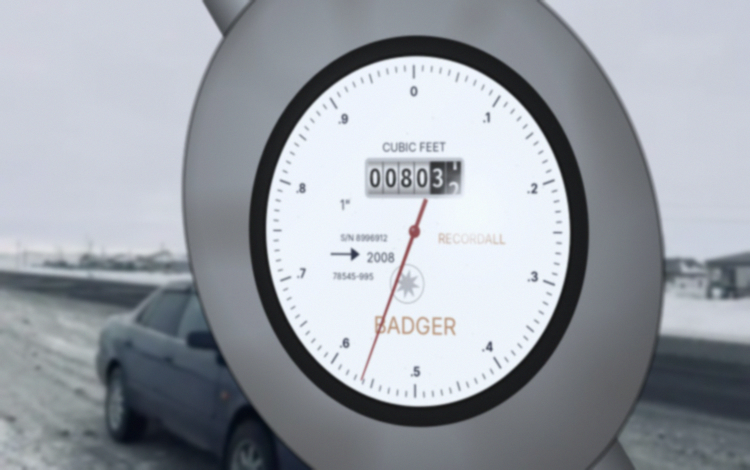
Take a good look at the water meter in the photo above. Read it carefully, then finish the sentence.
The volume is 8031.56 ft³
